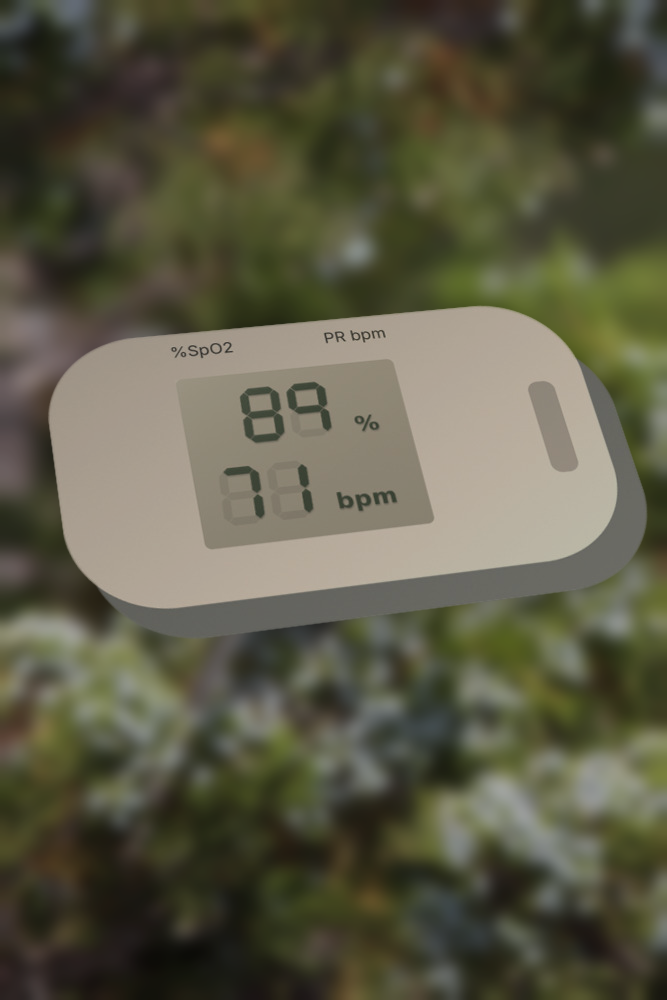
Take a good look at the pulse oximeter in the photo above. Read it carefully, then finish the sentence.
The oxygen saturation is 89 %
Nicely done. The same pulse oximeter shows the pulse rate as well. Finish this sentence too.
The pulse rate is 71 bpm
